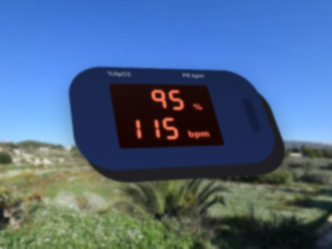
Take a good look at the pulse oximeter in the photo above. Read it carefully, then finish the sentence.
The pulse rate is 115 bpm
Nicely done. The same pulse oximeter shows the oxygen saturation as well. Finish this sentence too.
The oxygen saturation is 95 %
